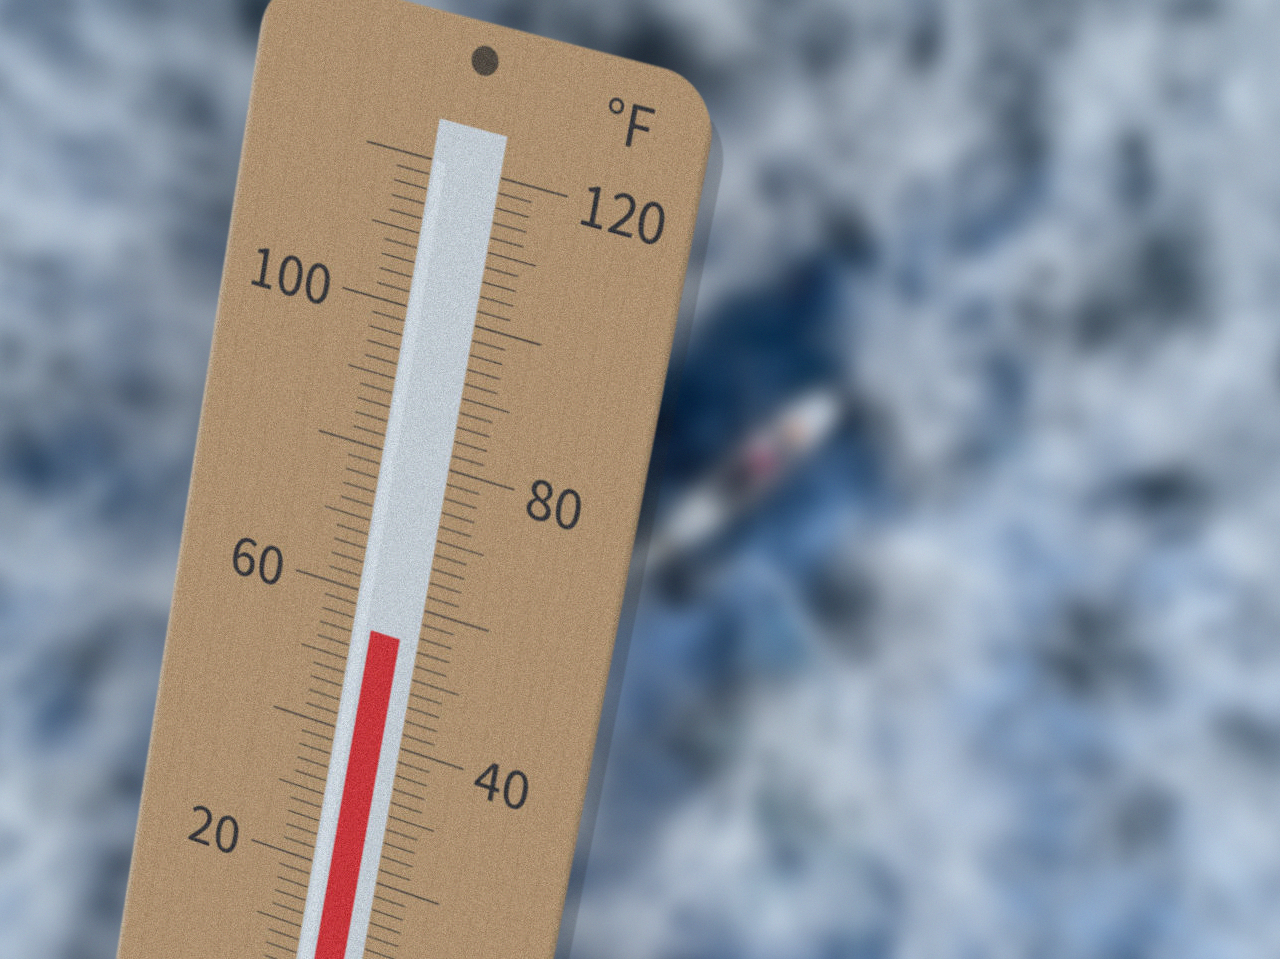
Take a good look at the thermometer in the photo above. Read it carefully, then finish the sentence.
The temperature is 55 °F
